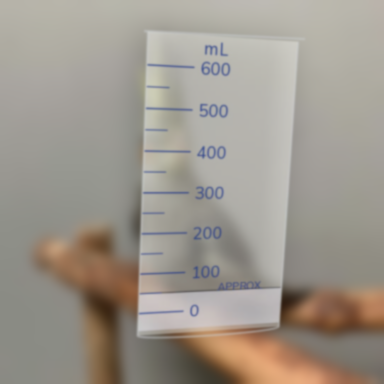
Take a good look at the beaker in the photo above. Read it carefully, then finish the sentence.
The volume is 50 mL
